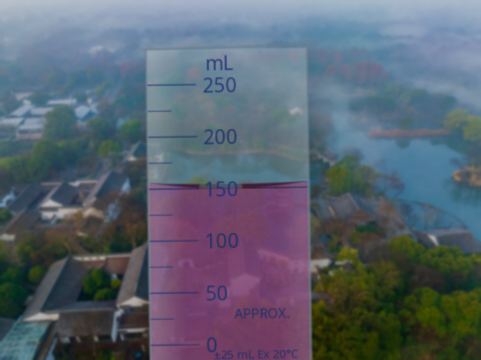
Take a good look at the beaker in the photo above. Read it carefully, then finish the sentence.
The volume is 150 mL
